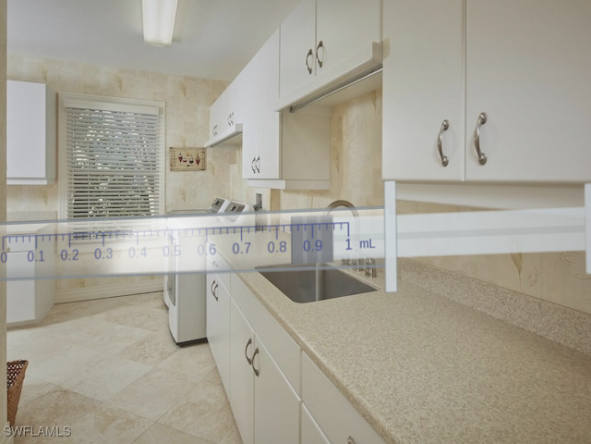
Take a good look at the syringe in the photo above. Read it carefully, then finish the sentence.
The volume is 0.84 mL
